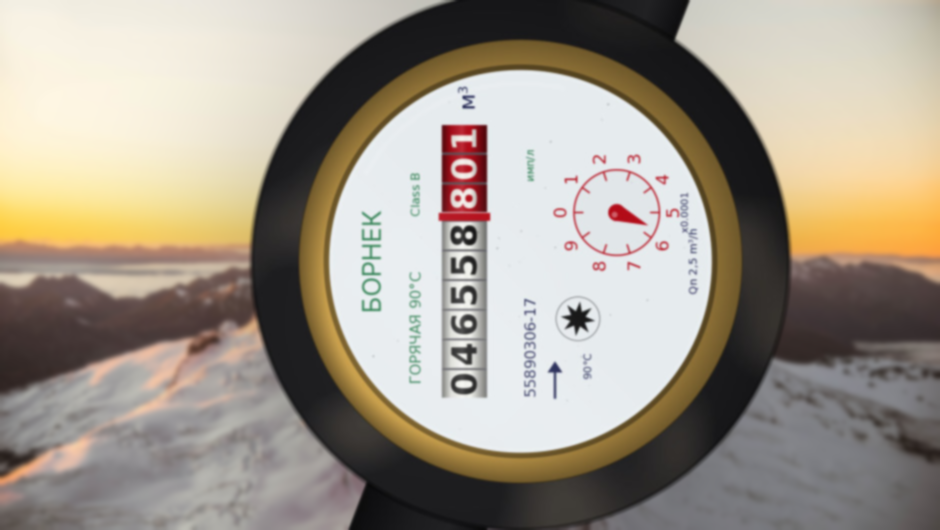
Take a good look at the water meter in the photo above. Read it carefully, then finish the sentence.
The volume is 46558.8015 m³
